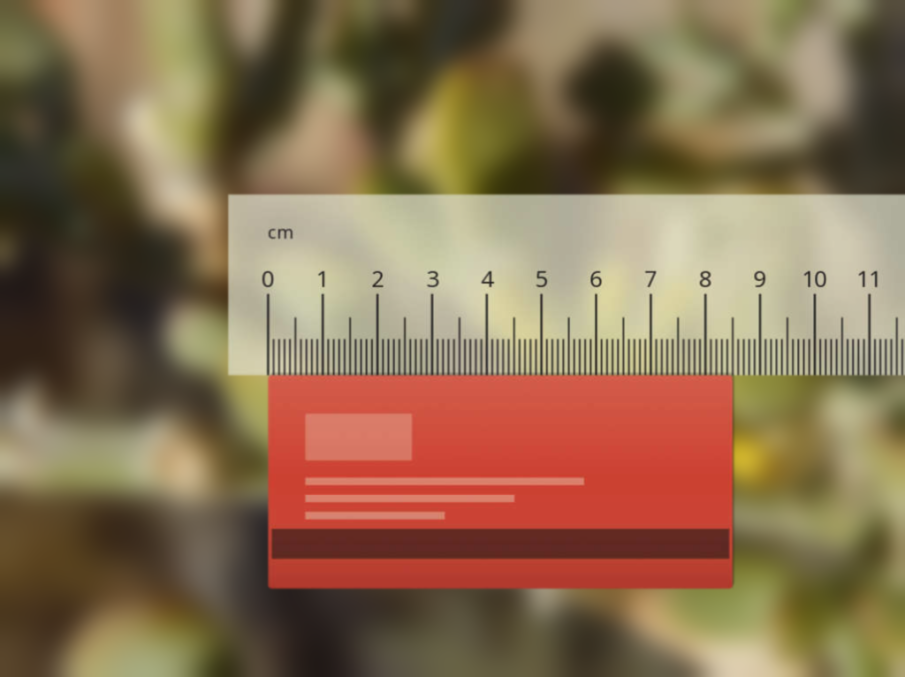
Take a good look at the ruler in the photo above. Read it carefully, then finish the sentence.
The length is 8.5 cm
